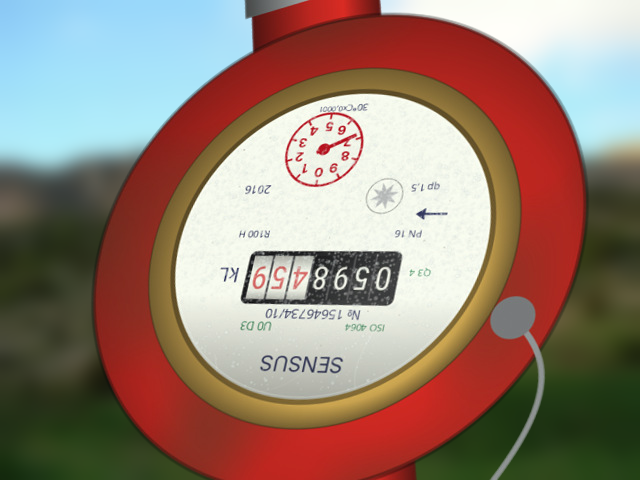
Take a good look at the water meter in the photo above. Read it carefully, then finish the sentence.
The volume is 598.4596 kL
